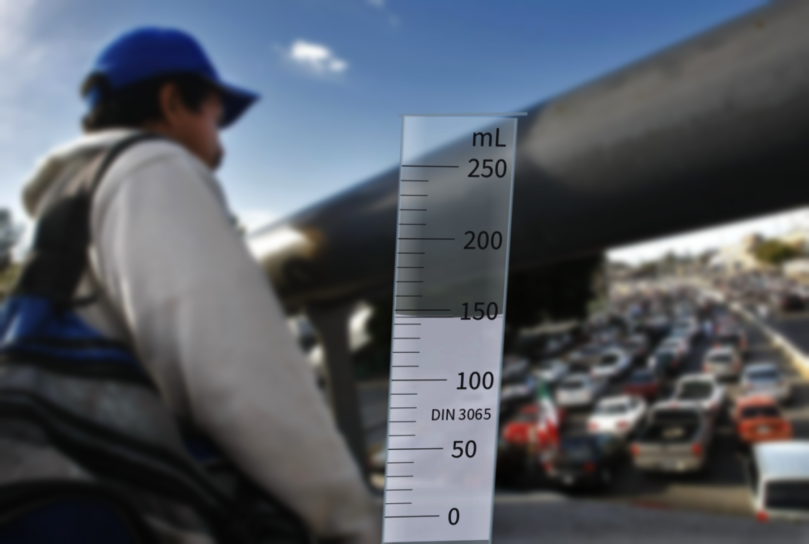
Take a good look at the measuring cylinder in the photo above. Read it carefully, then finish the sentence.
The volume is 145 mL
